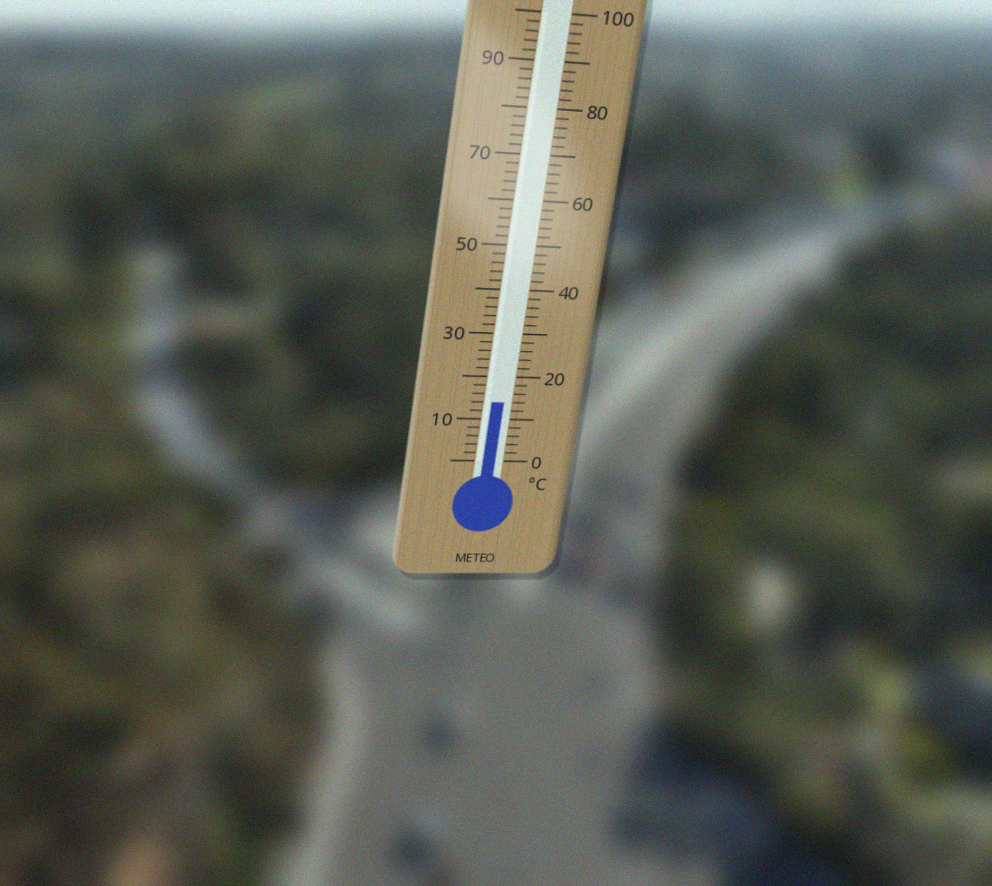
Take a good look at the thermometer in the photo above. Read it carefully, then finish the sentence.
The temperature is 14 °C
